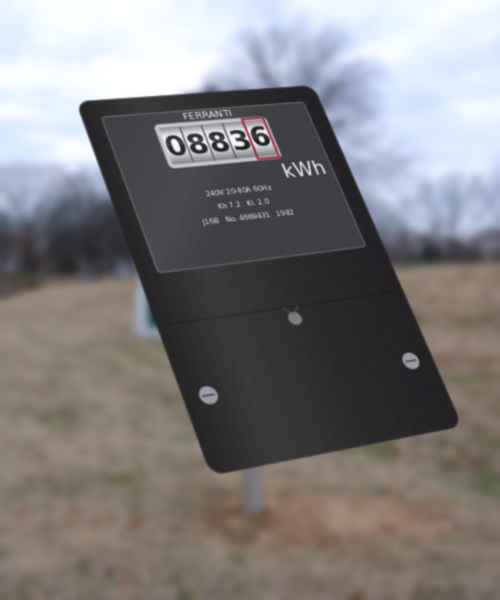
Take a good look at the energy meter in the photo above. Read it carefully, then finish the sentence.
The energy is 883.6 kWh
